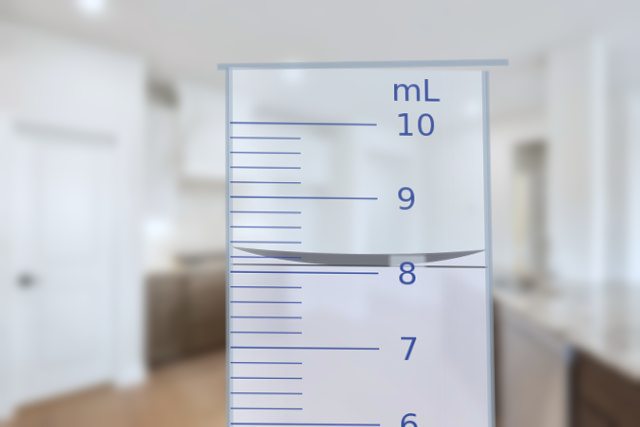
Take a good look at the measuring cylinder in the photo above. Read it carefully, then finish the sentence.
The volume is 8.1 mL
